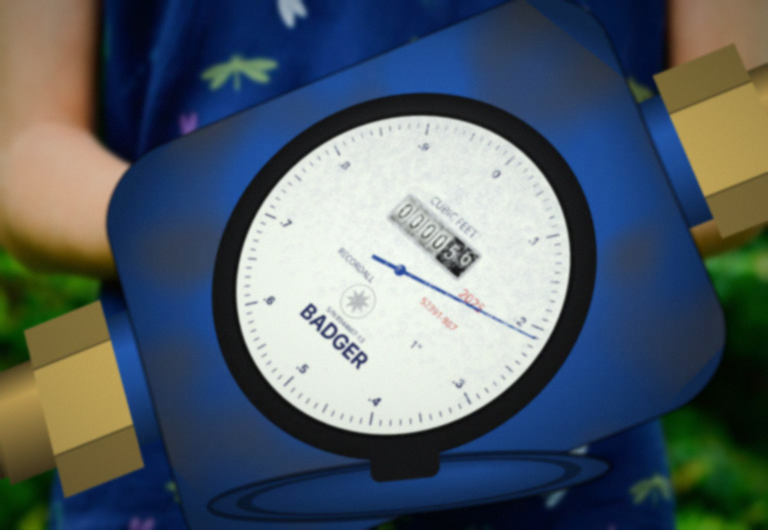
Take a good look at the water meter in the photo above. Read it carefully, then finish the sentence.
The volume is 56.21 ft³
